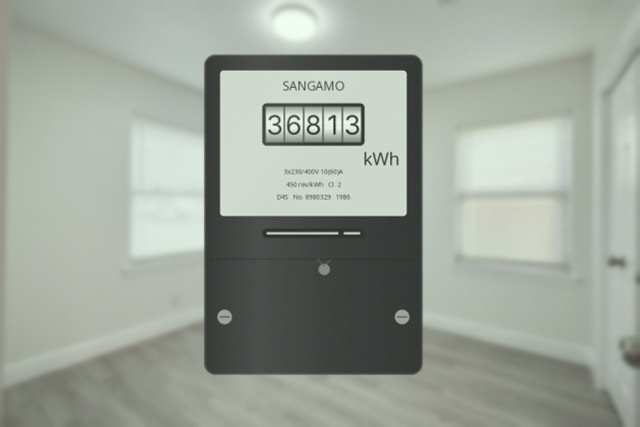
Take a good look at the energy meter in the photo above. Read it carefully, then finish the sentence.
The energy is 36813 kWh
